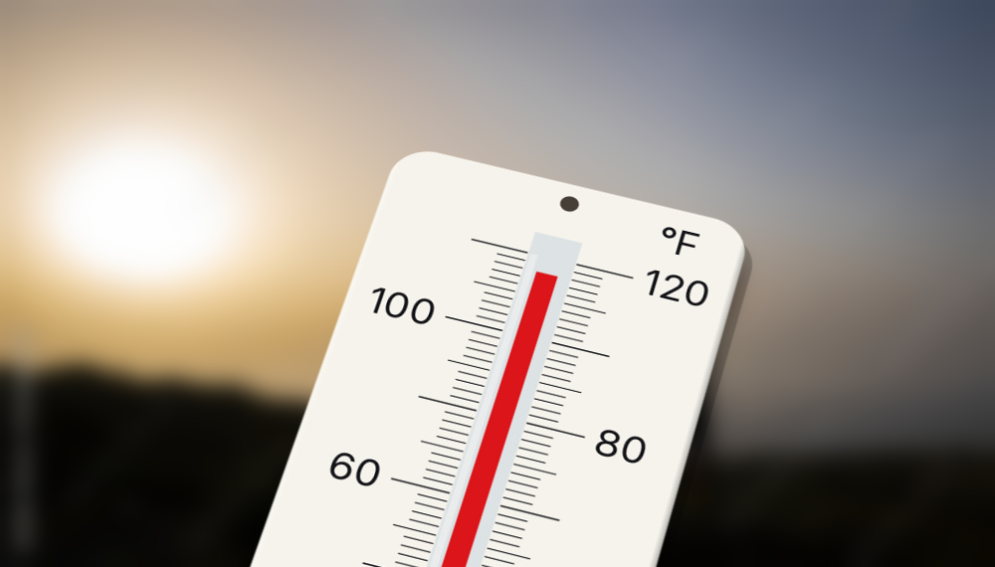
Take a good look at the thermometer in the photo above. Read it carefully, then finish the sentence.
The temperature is 116 °F
